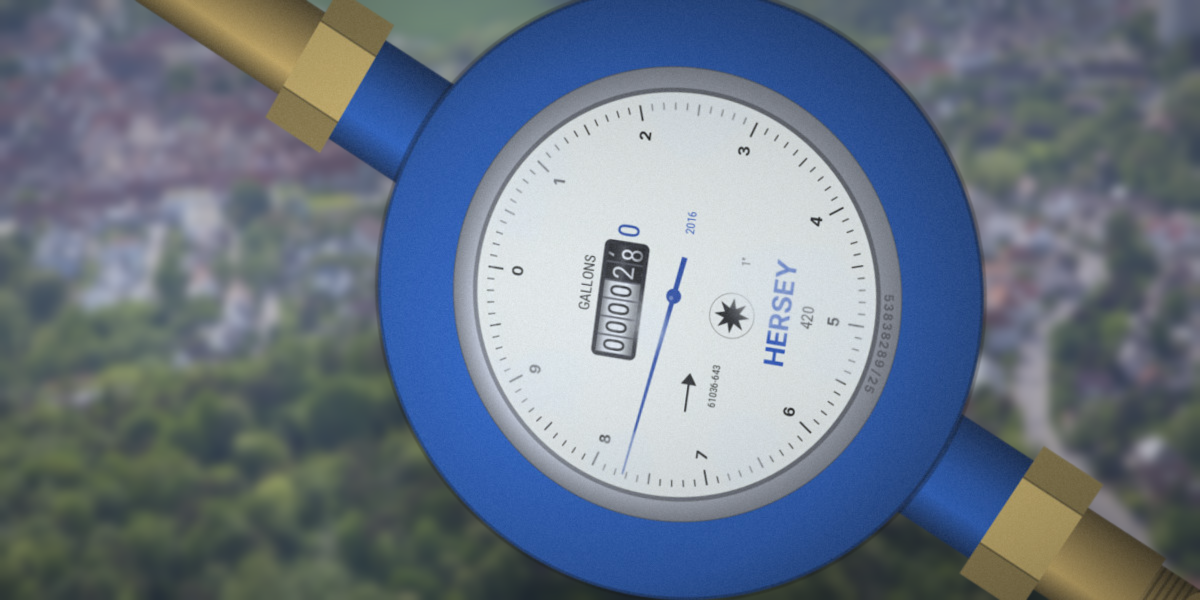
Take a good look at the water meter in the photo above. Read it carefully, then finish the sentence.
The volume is 277.7 gal
